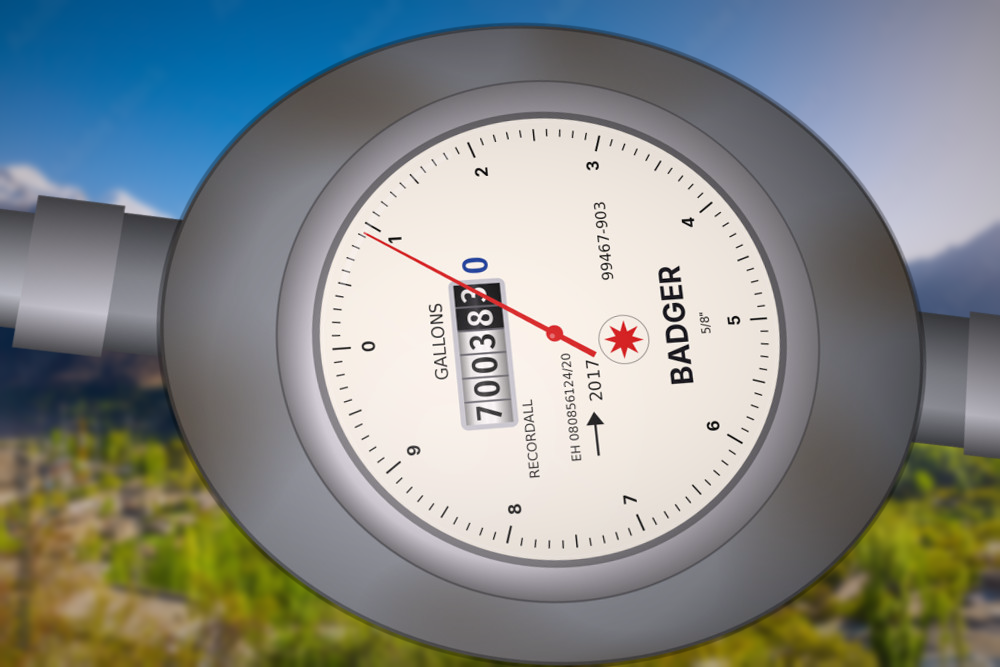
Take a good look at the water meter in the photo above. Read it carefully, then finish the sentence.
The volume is 7003830.9 gal
